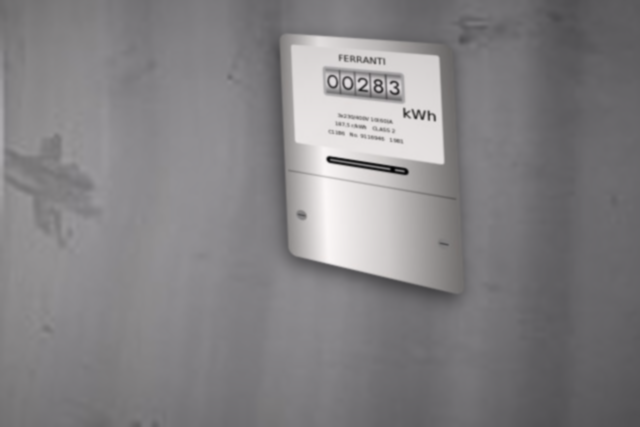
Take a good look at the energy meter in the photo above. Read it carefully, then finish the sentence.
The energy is 283 kWh
